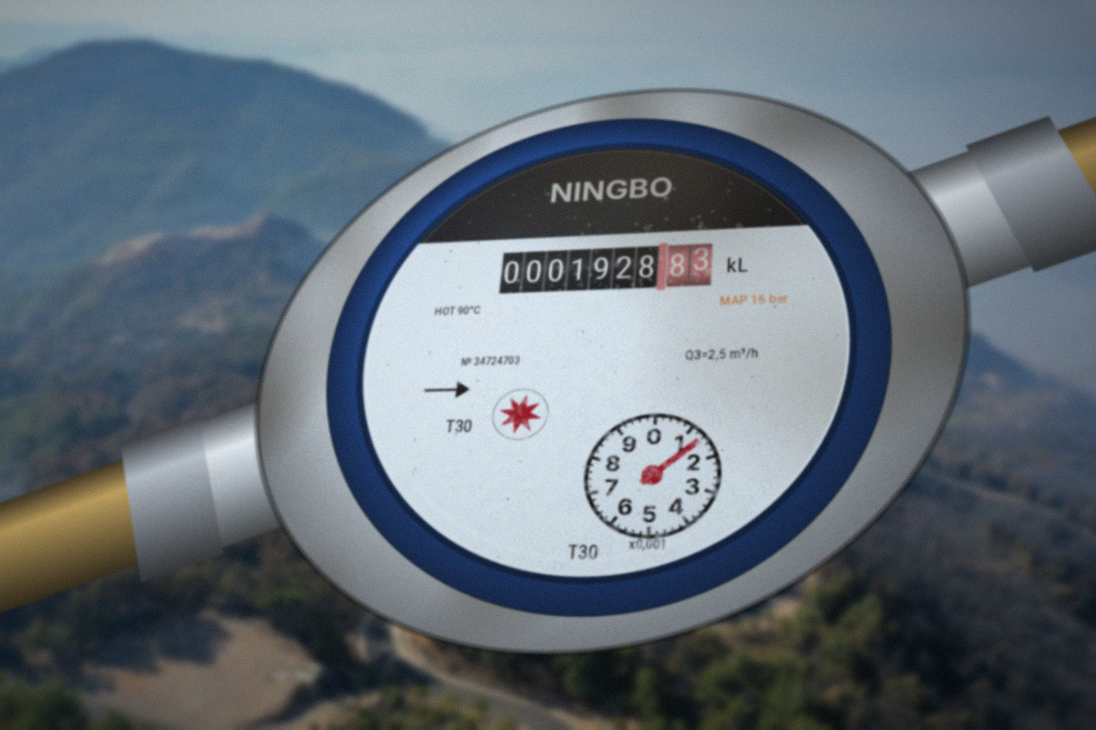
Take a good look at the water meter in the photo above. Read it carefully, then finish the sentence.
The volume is 1928.831 kL
